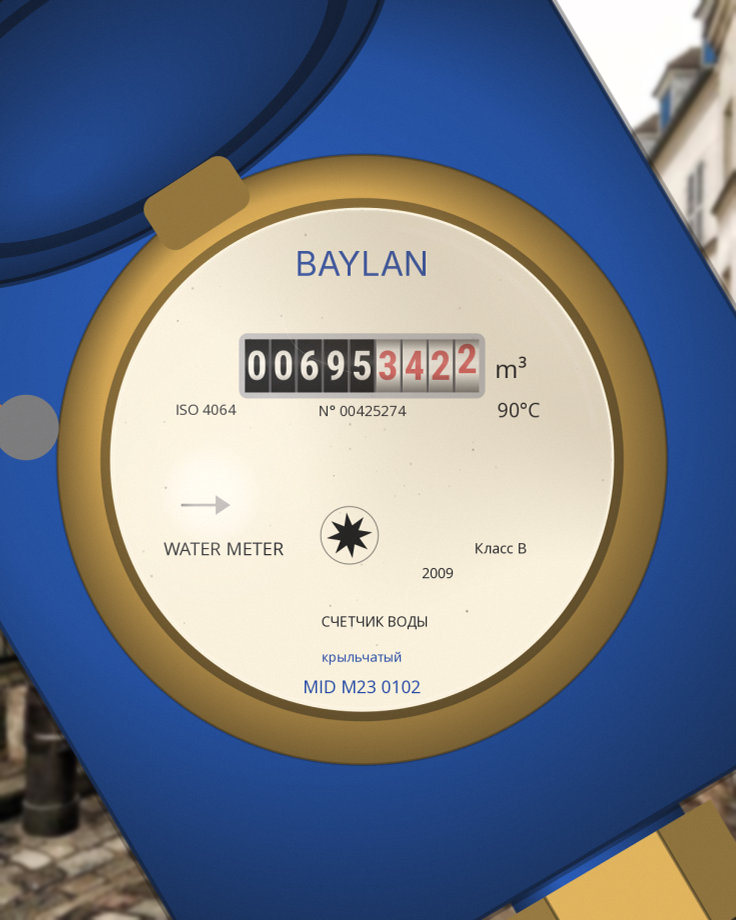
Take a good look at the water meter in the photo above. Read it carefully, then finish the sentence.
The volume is 695.3422 m³
